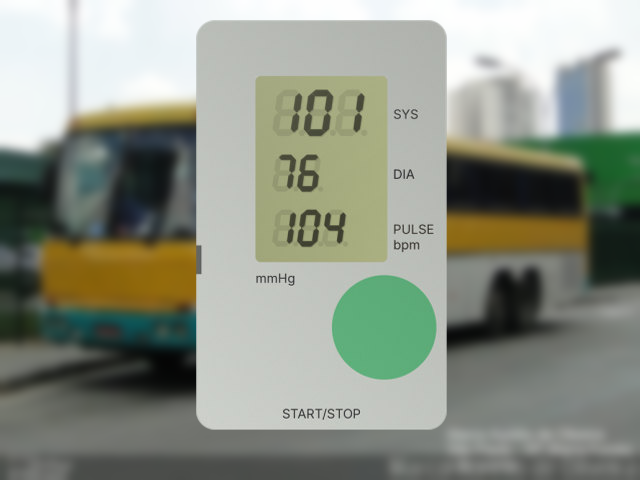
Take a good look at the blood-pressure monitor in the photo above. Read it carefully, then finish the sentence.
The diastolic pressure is 76 mmHg
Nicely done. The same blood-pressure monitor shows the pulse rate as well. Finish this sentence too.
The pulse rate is 104 bpm
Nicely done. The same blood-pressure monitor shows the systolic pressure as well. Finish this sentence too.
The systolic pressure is 101 mmHg
